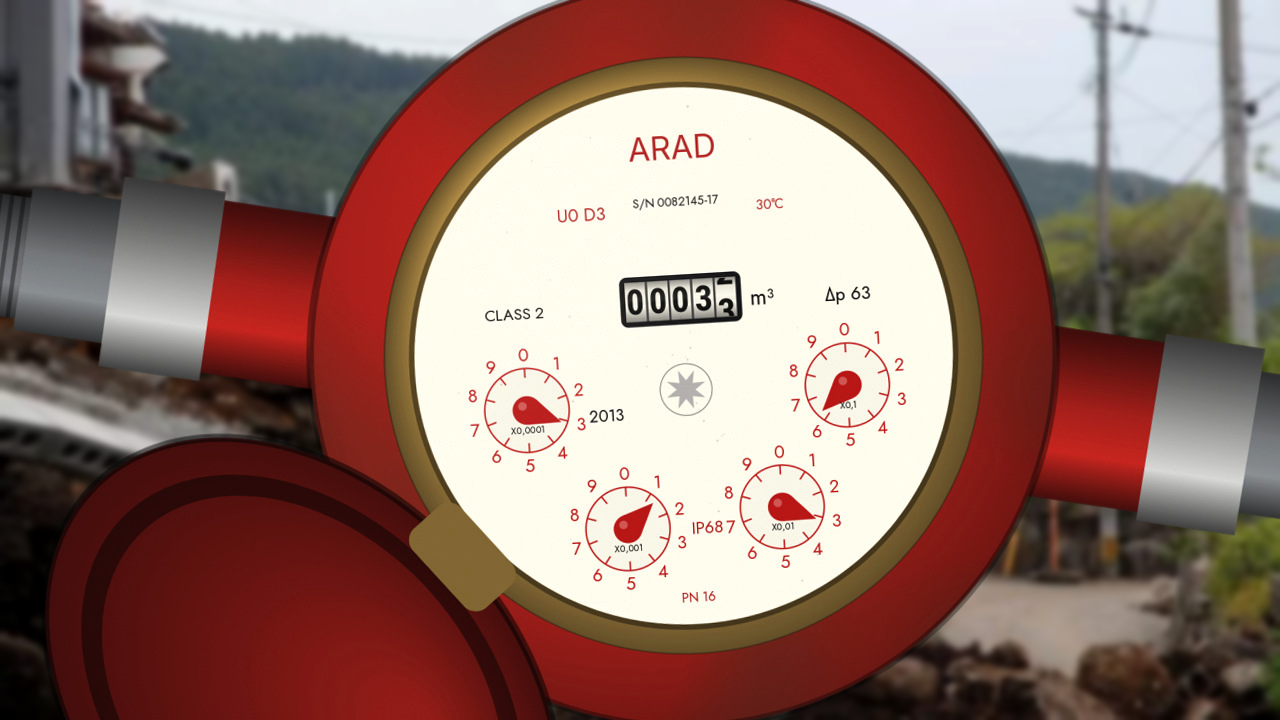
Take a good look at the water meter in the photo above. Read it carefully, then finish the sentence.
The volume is 32.6313 m³
